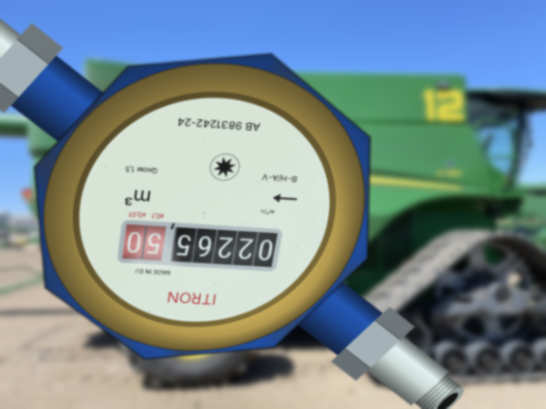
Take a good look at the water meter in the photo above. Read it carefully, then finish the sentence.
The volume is 2265.50 m³
